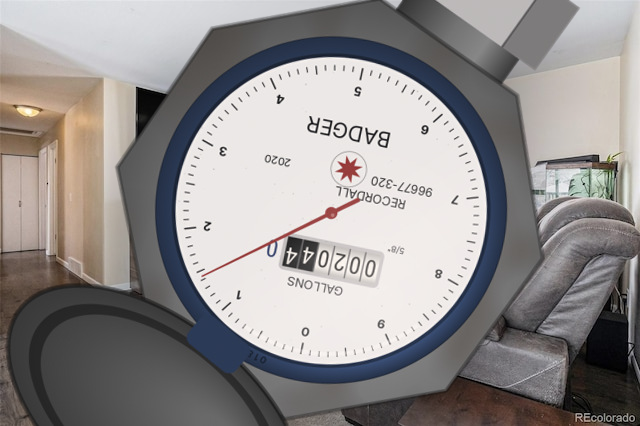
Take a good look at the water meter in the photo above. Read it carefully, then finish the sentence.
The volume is 20441.4 gal
